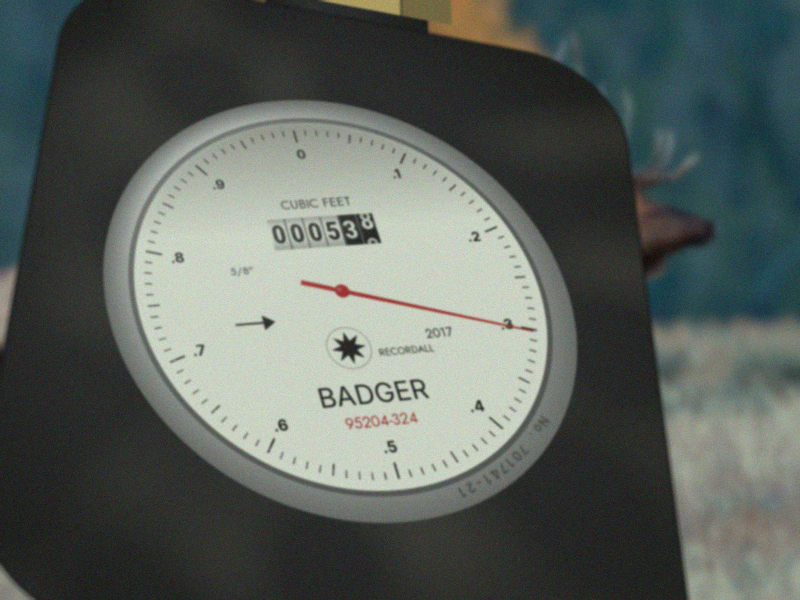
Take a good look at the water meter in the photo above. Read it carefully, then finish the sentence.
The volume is 538.30 ft³
